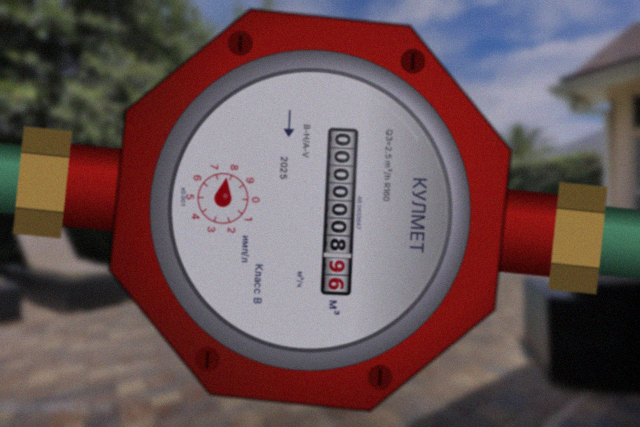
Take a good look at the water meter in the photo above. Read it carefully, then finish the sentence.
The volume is 8.967 m³
